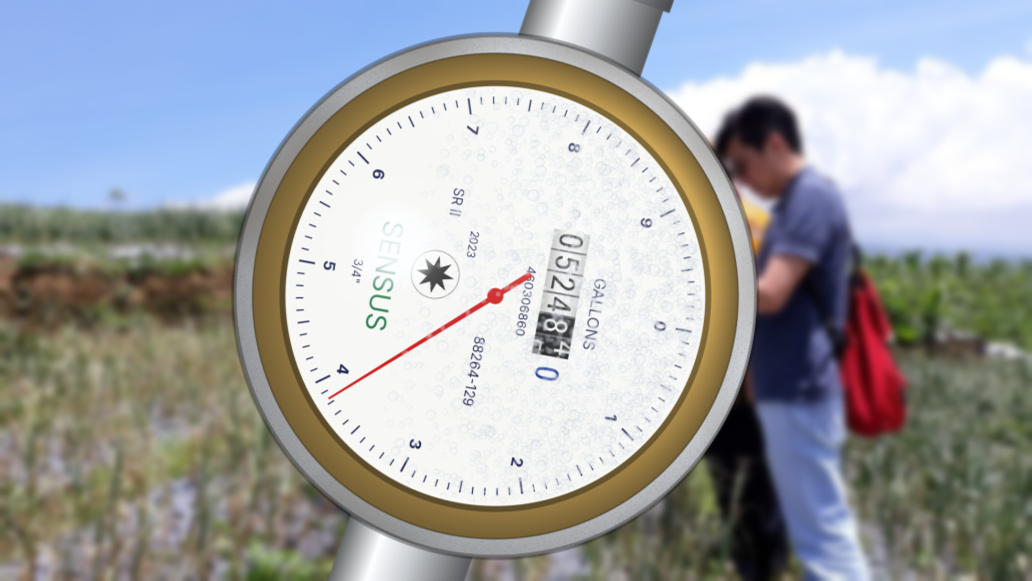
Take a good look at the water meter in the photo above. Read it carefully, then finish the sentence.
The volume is 524843.8 gal
